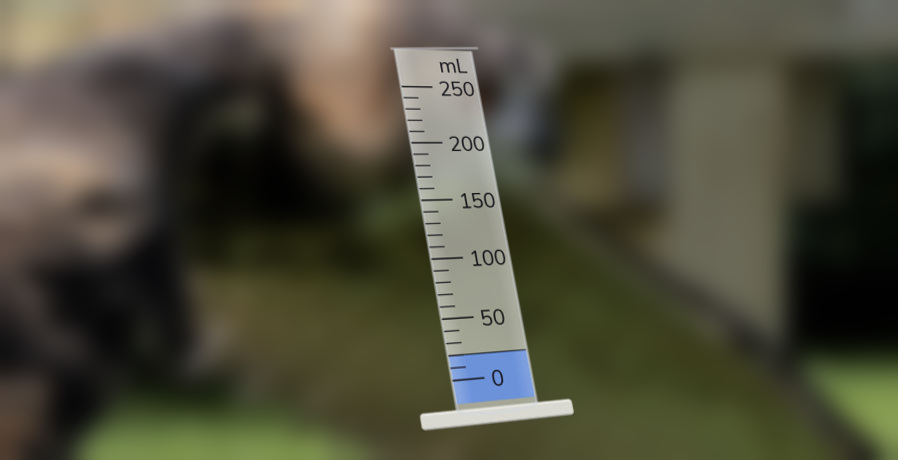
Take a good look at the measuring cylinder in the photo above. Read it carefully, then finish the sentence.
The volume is 20 mL
